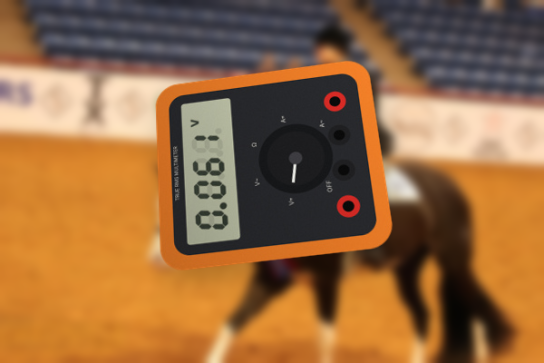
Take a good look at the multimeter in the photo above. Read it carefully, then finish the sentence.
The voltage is 0.061 V
